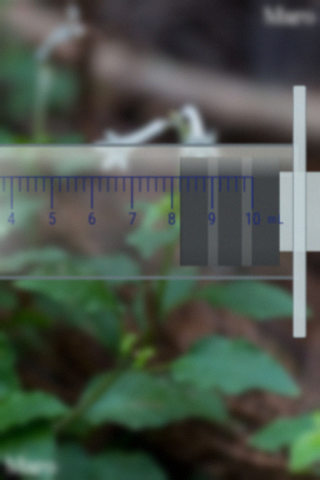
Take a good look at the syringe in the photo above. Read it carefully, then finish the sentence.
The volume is 8.2 mL
